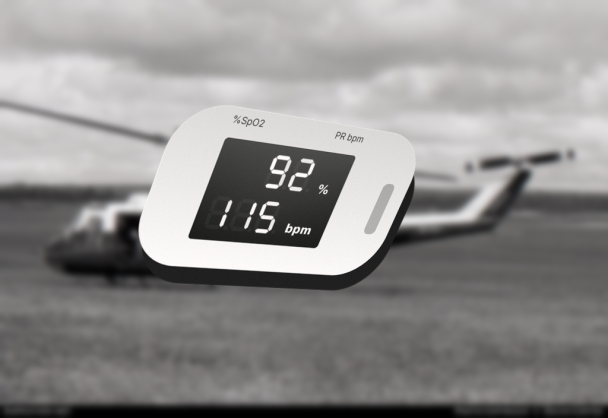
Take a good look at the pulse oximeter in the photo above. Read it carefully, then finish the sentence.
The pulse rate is 115 bpm
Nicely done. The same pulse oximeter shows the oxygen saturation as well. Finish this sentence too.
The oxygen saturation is 92 %
